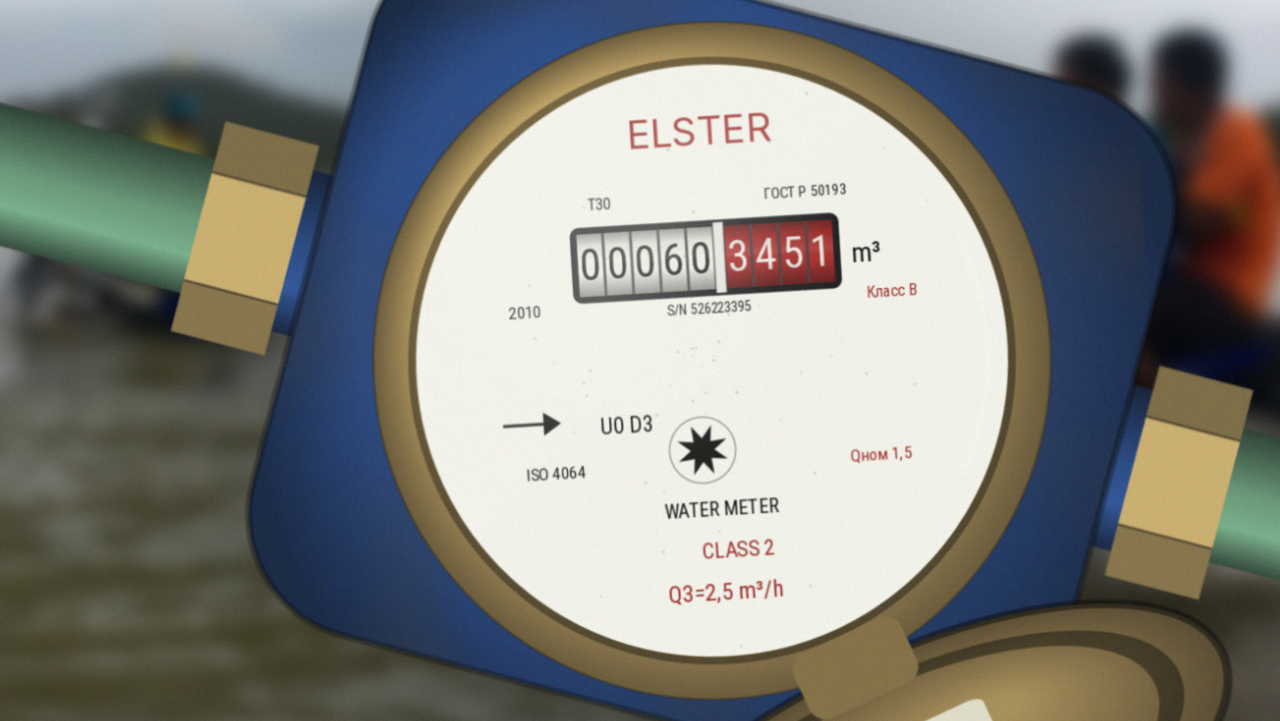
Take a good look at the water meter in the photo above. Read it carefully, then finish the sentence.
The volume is 60.3451 m³
